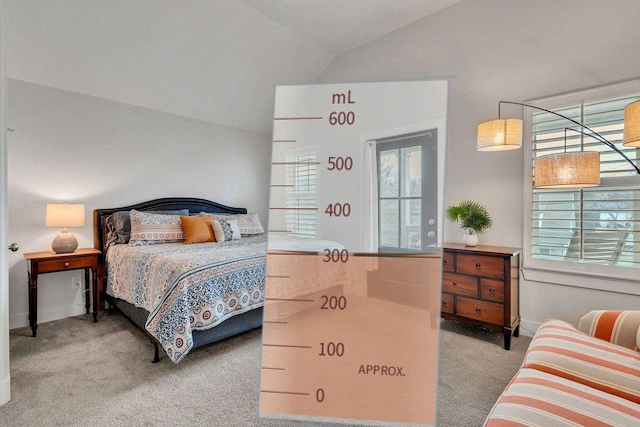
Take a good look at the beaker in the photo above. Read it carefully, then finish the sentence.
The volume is 300 mL
